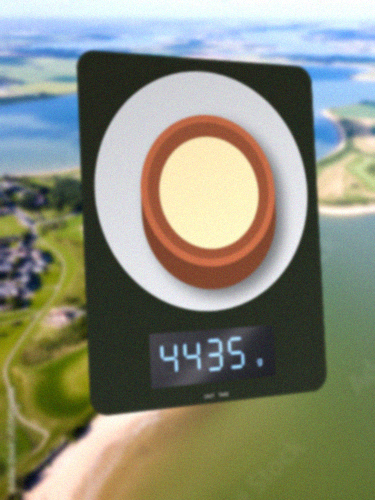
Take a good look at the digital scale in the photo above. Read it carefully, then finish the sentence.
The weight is 4435 g
